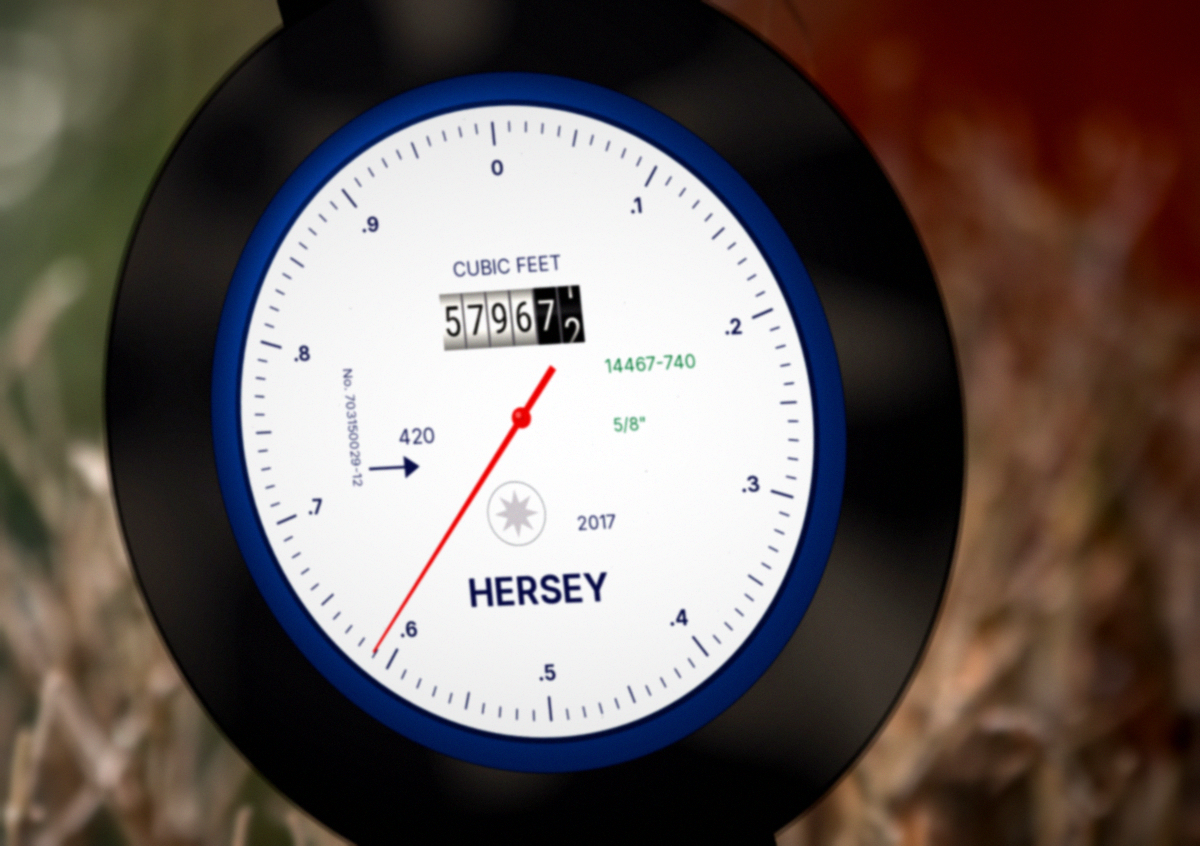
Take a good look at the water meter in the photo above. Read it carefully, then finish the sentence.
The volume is 579671.61 ft³
